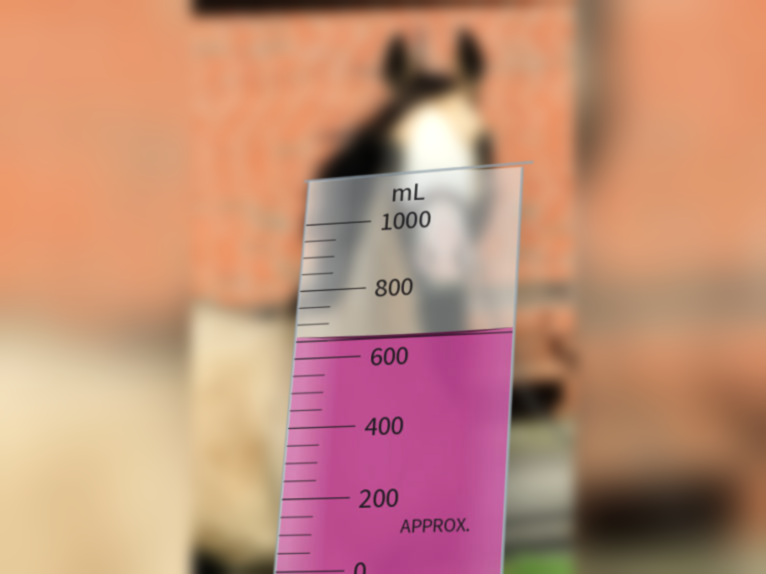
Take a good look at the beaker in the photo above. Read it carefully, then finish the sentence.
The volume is 650 mL
